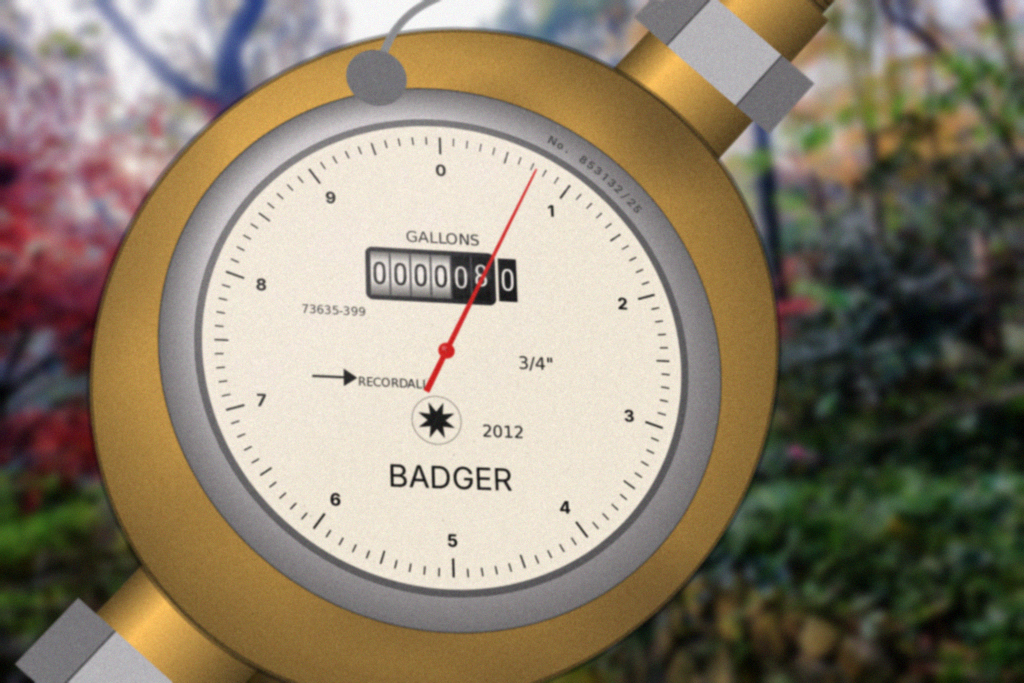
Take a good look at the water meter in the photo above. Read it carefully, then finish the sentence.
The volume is 80.7 gal
